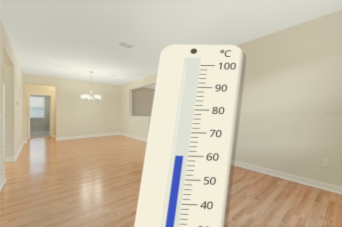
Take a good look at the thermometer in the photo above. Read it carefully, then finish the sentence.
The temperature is 60 °C
